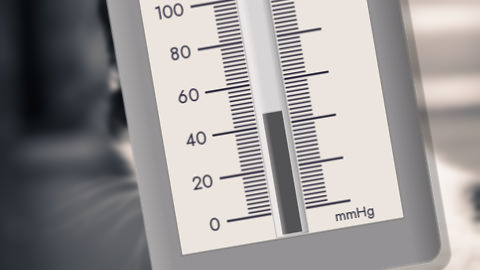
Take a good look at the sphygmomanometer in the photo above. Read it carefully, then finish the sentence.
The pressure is 46 mmHg
